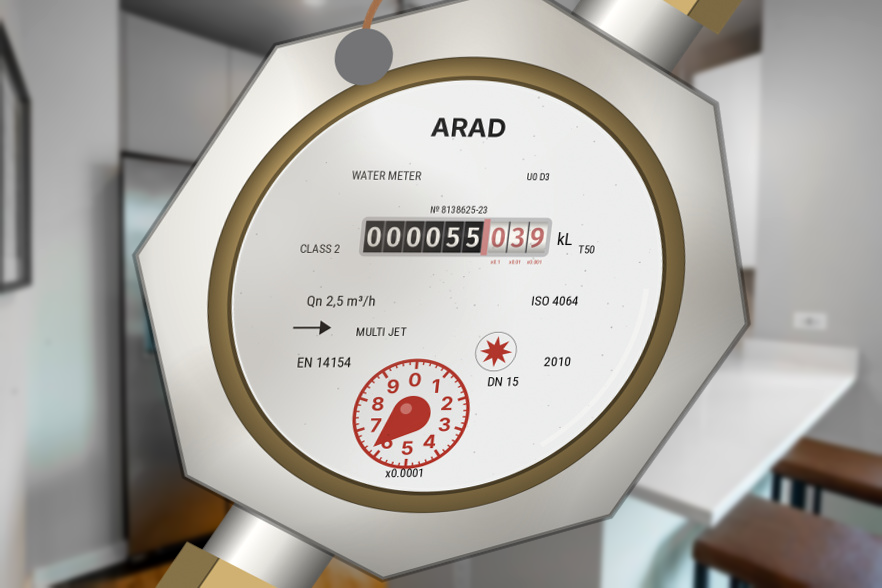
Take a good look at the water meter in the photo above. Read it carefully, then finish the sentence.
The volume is 55.0396 kL
